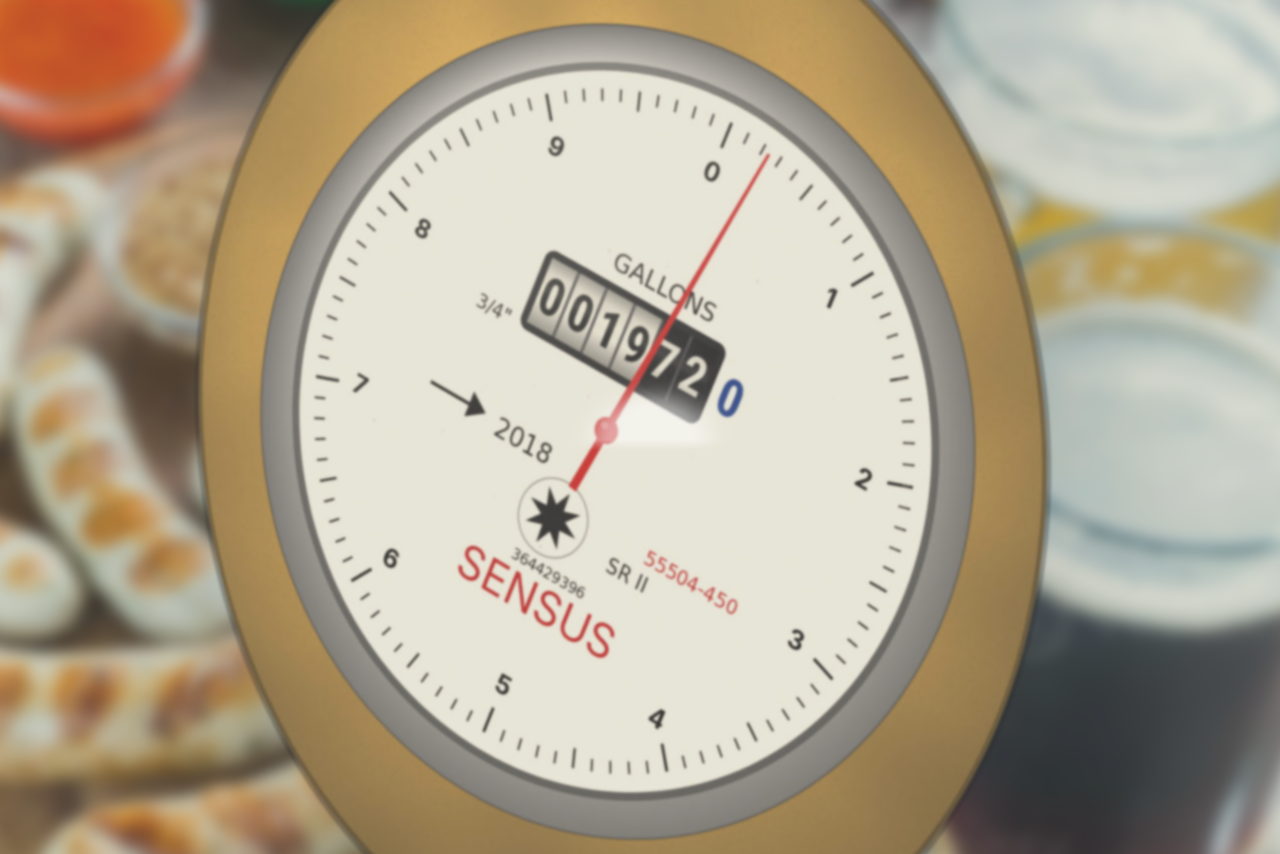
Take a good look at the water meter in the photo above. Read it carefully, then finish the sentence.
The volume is 19720.2 gal
